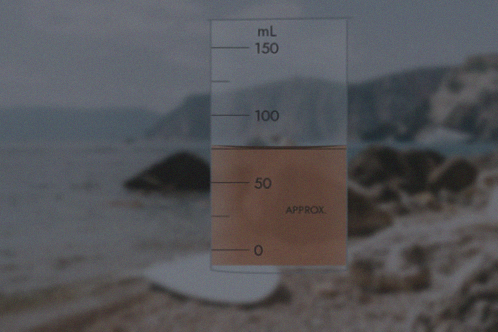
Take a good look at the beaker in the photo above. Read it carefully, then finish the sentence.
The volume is 75 mL
